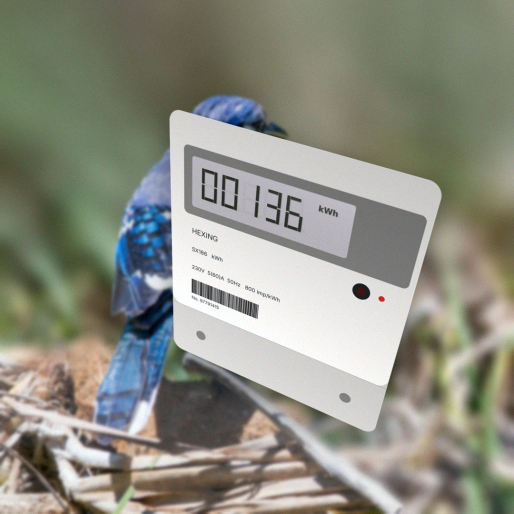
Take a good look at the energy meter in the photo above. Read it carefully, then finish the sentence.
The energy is 136 kWh
